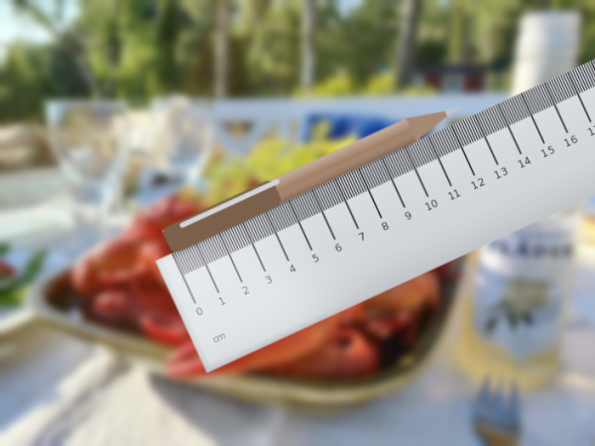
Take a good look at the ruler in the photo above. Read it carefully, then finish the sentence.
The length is 12.5 cm
